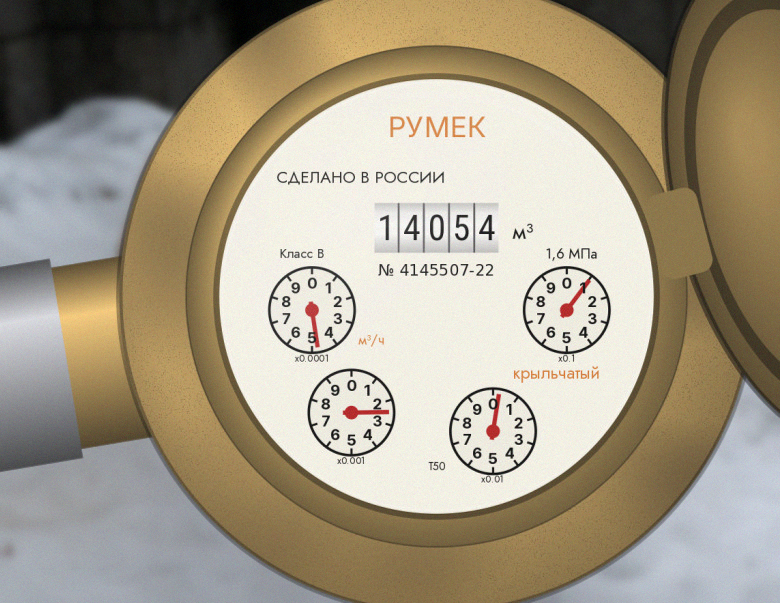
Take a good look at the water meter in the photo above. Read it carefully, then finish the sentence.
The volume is 14054.1024 m³
